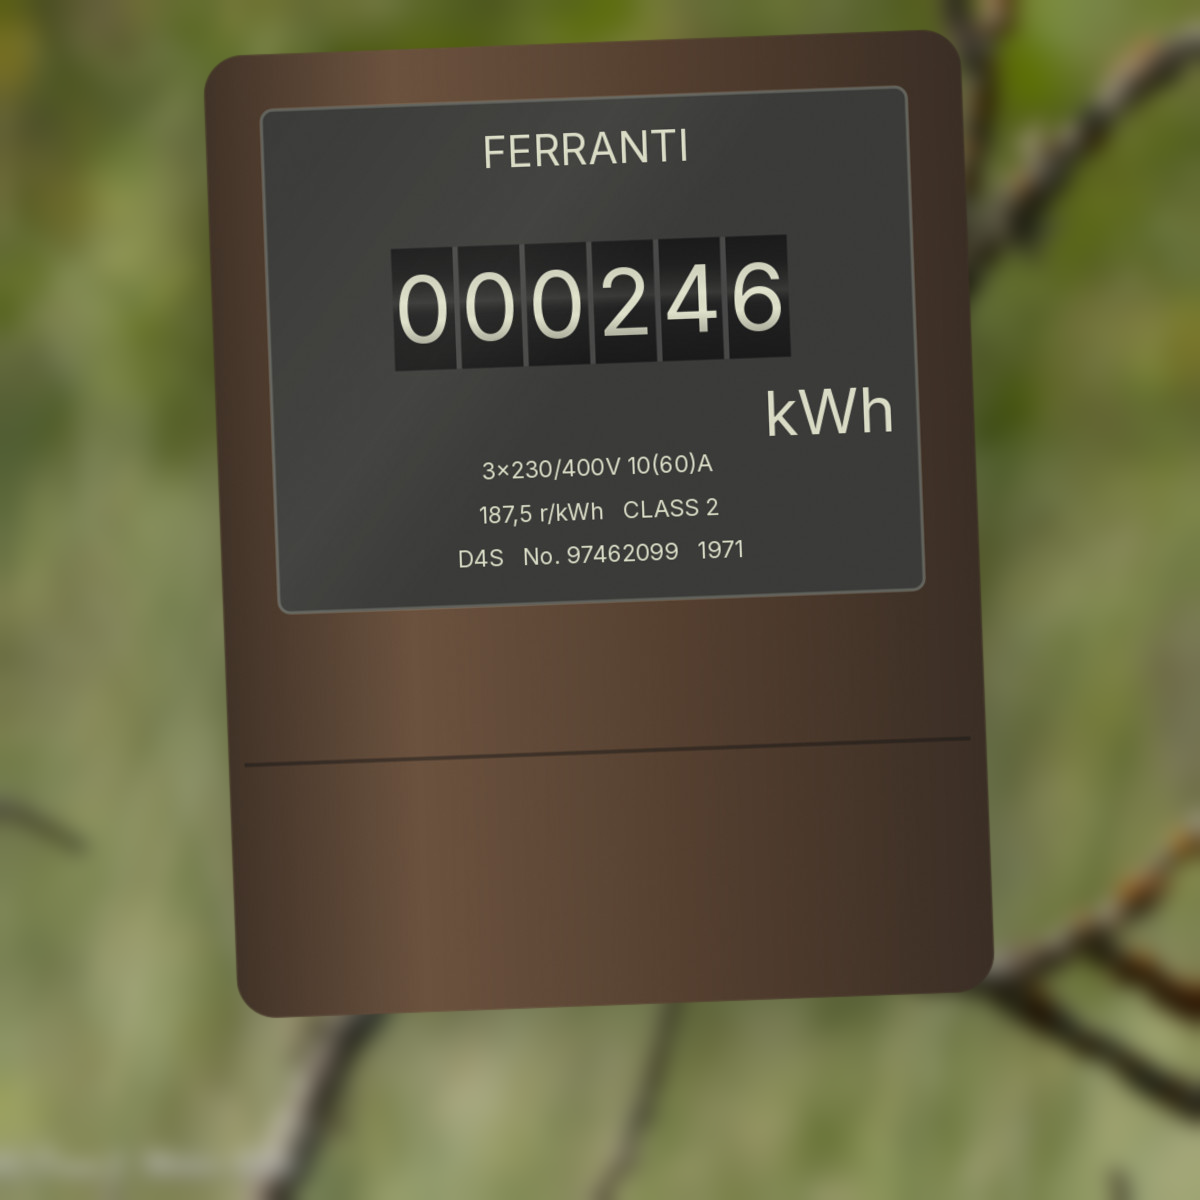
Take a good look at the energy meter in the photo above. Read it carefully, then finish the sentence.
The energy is 246 kWh
